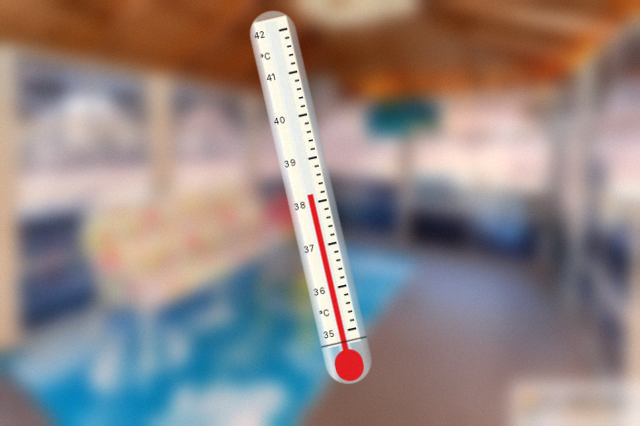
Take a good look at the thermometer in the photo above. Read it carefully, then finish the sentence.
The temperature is 38.2 °C
